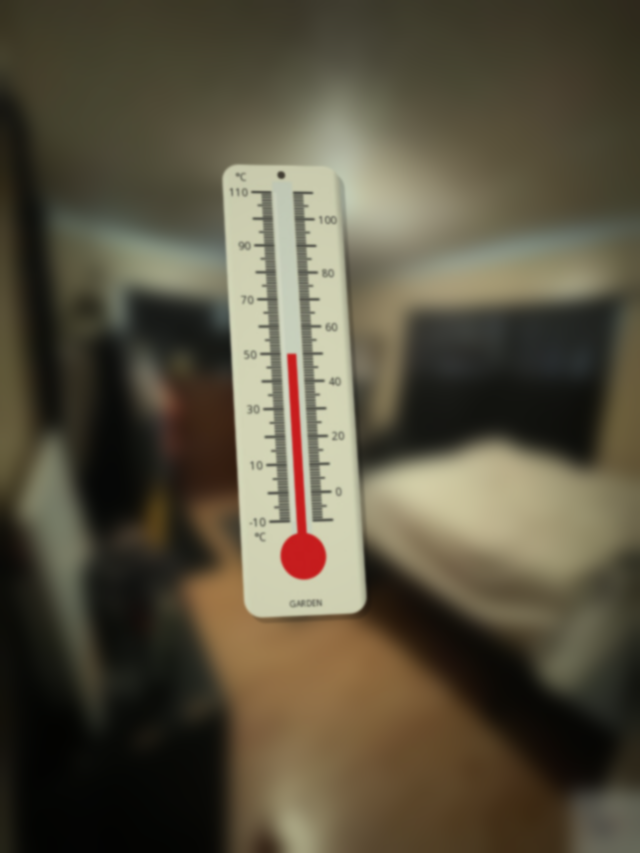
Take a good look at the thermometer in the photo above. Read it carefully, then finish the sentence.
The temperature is 50 °C
